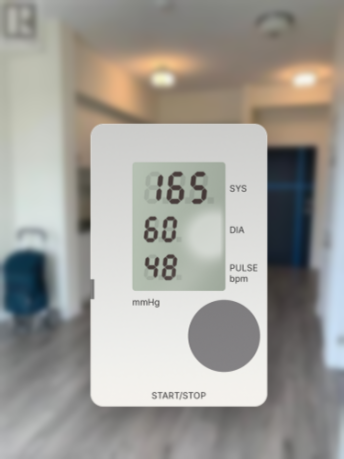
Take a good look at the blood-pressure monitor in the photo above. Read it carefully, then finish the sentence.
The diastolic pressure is 60 mmHg
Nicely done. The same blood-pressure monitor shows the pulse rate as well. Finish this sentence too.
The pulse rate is 48 bpm
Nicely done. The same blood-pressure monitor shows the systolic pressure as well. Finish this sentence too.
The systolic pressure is 165 mmHg
